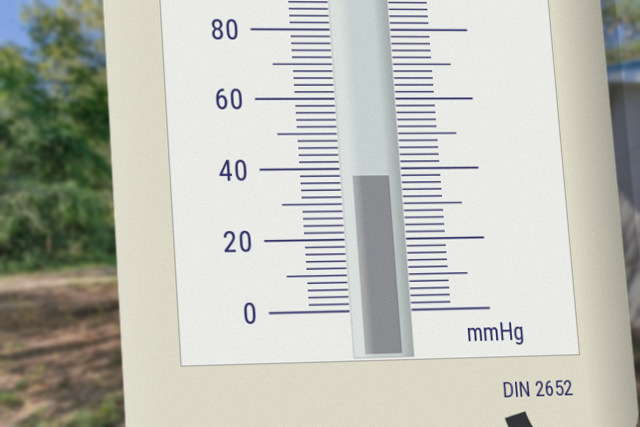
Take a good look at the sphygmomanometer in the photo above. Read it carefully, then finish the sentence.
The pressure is 38 mmHg
